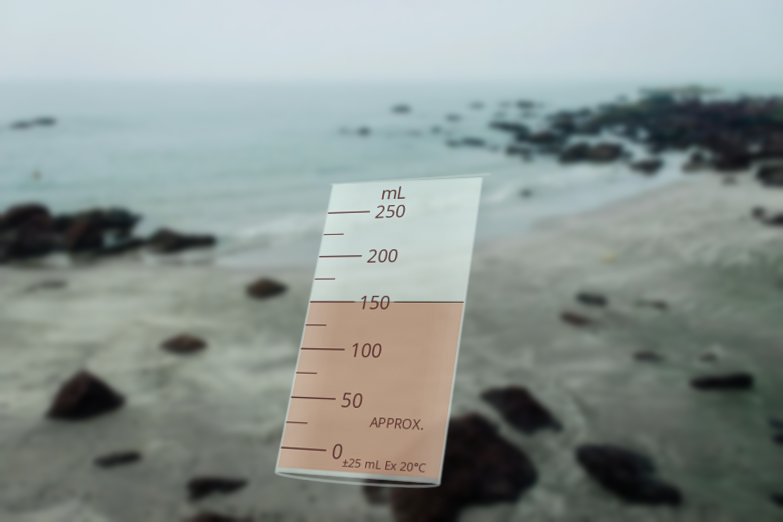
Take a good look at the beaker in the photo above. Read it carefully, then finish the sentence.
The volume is 150 mL
